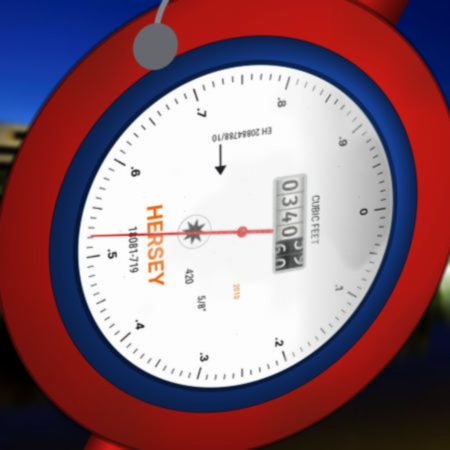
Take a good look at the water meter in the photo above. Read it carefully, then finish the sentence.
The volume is 34059.52 ft³
